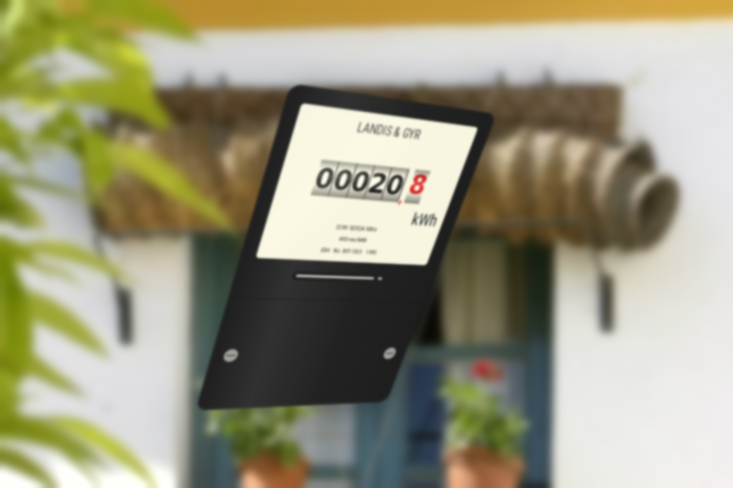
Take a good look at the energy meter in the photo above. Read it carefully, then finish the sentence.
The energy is 20.8 kWh
